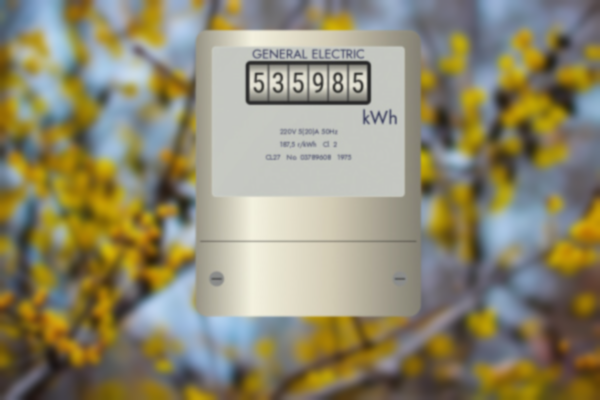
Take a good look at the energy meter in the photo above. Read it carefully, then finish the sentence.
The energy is 535985 kWh
